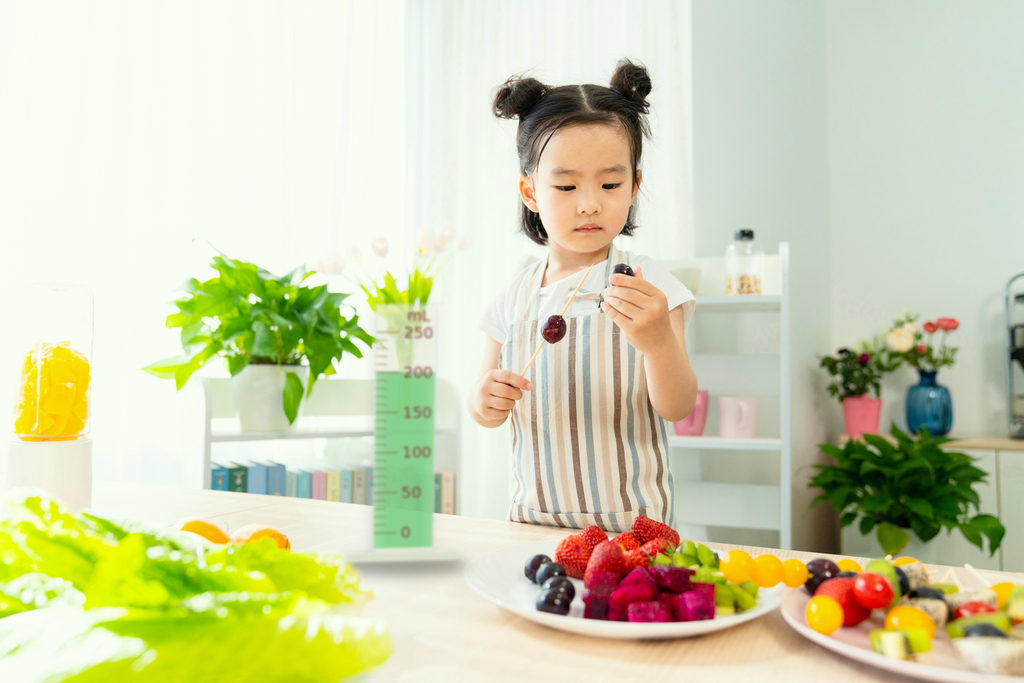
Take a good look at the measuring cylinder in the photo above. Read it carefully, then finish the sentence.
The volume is 200 mL
